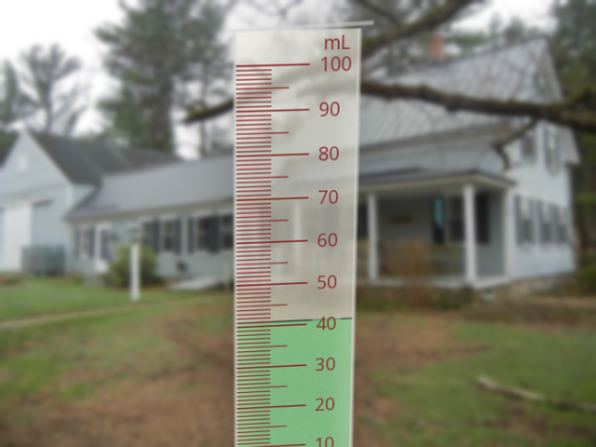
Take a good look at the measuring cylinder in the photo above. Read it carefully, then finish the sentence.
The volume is 41 mL
